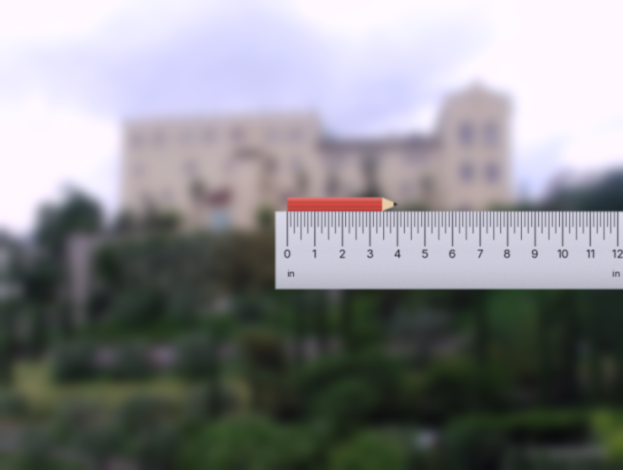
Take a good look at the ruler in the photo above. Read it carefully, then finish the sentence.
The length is 4 in
